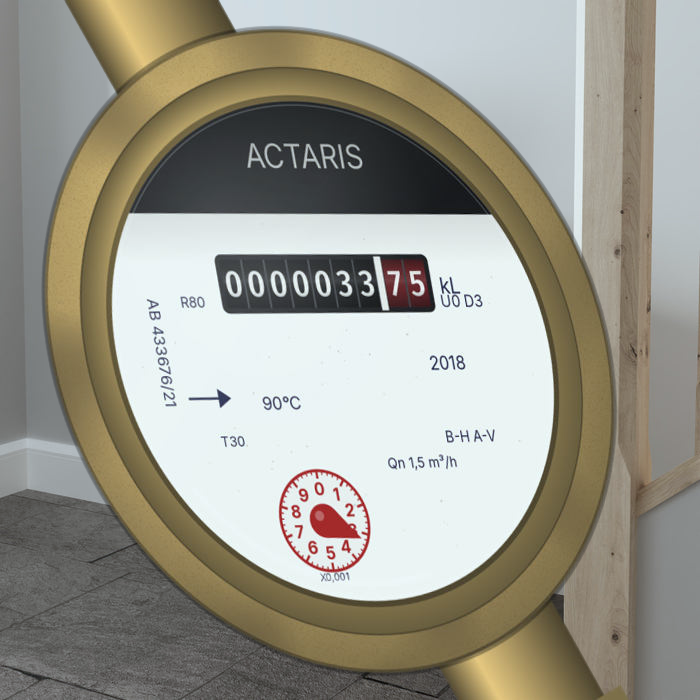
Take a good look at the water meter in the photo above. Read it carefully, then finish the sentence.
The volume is 33.753 kL
